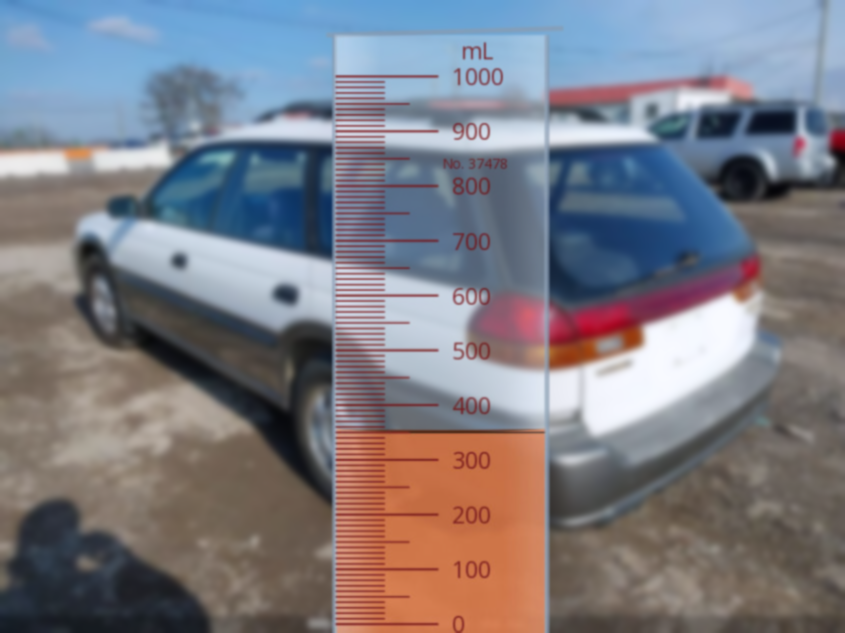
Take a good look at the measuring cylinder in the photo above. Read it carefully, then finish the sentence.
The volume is 350 mL
